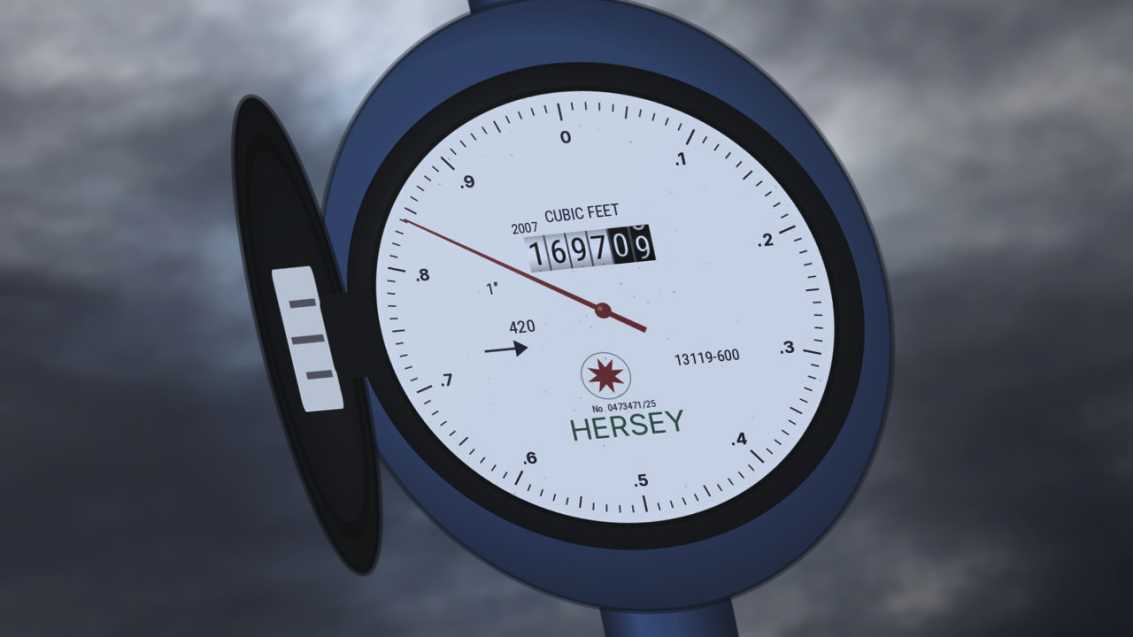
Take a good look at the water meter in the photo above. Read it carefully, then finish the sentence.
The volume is 169708.84 ft³
